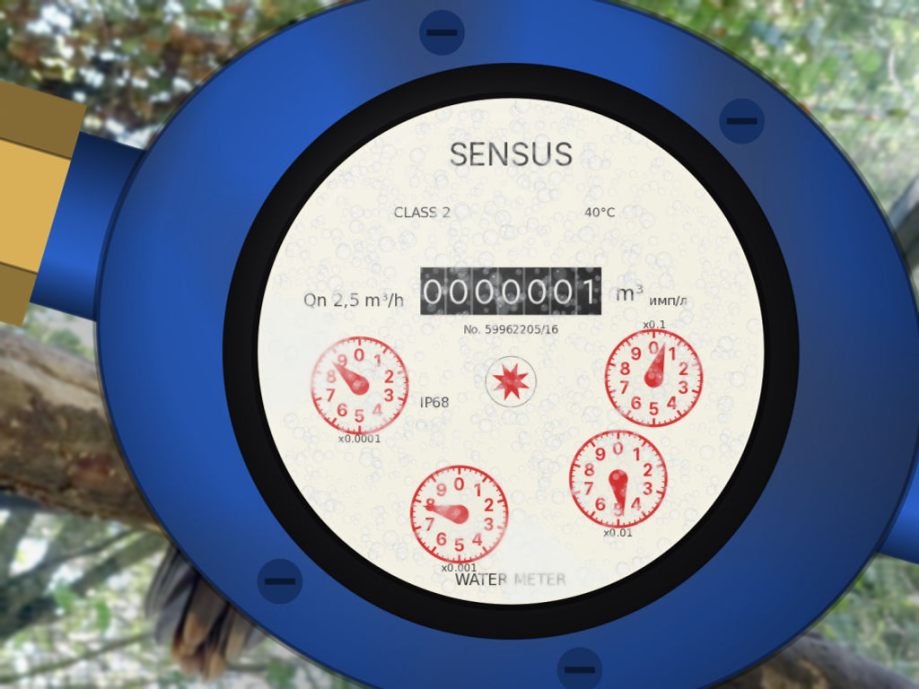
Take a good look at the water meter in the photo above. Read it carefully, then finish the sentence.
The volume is 1.0478 m³
